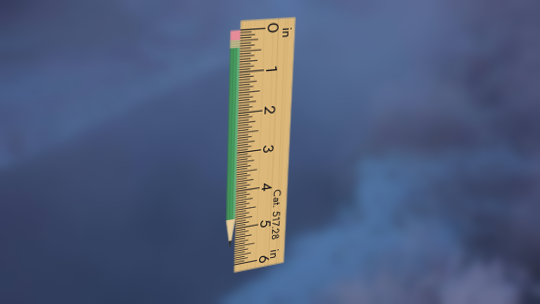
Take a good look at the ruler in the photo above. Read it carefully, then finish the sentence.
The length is 5.5 in
